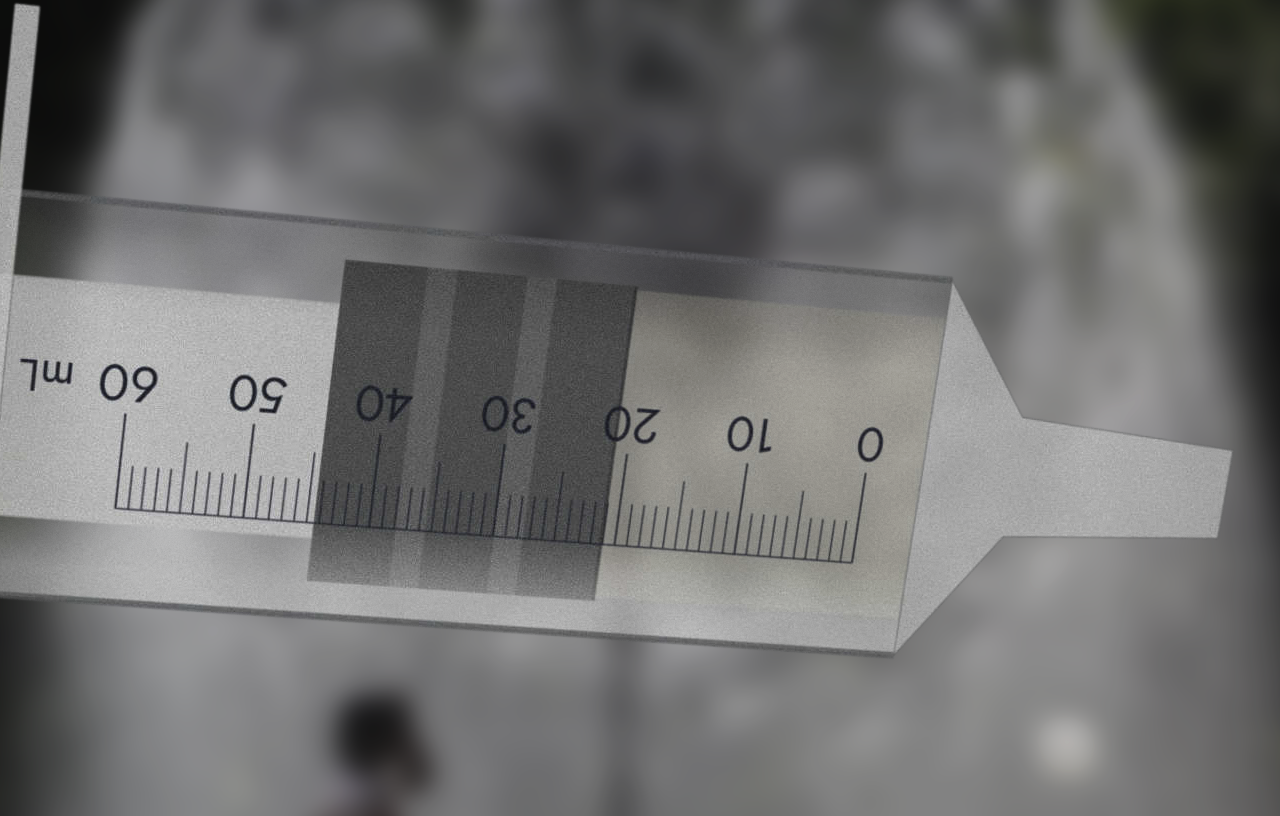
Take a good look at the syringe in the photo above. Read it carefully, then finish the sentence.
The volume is 21 mL
